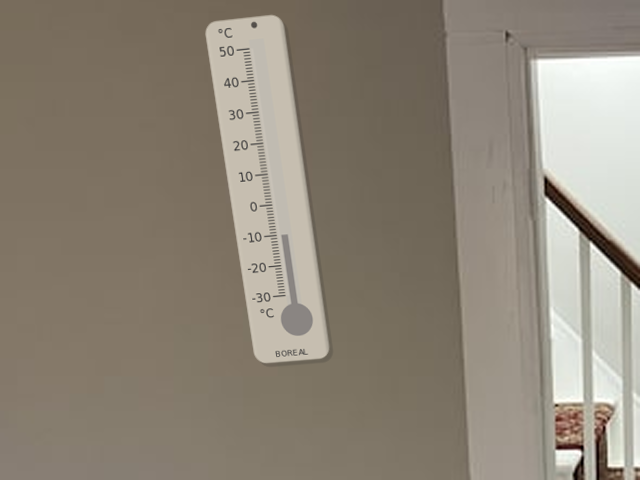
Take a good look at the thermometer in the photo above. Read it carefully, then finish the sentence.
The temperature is -10 °C
